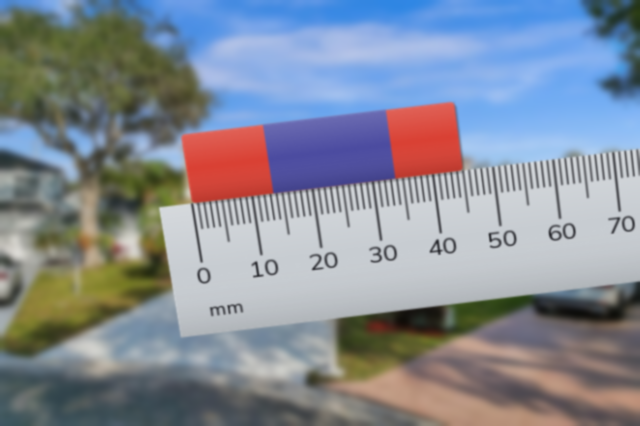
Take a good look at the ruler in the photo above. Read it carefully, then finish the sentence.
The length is 45 mm
